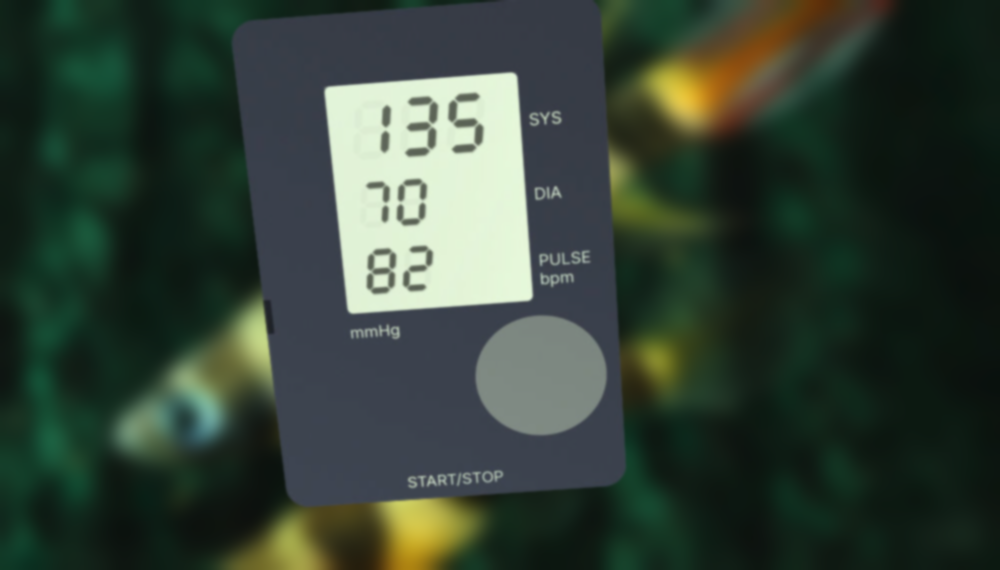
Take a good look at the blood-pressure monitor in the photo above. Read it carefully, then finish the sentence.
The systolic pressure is 135 mmHg
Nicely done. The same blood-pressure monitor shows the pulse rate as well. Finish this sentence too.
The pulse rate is 82 bpm
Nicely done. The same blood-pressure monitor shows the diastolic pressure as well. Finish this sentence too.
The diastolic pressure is 70 mmHg
